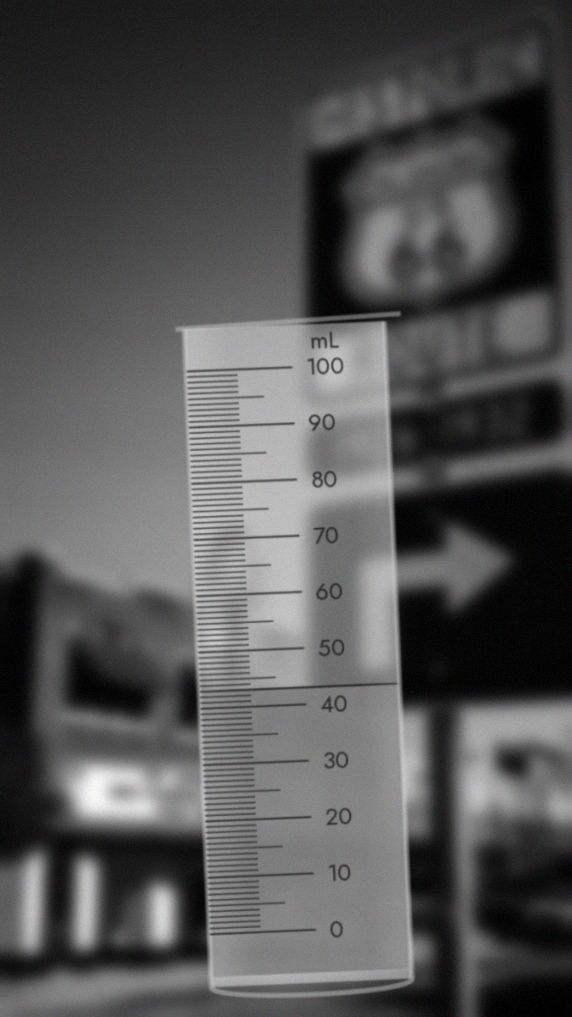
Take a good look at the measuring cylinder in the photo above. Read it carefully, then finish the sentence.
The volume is 43 mL
